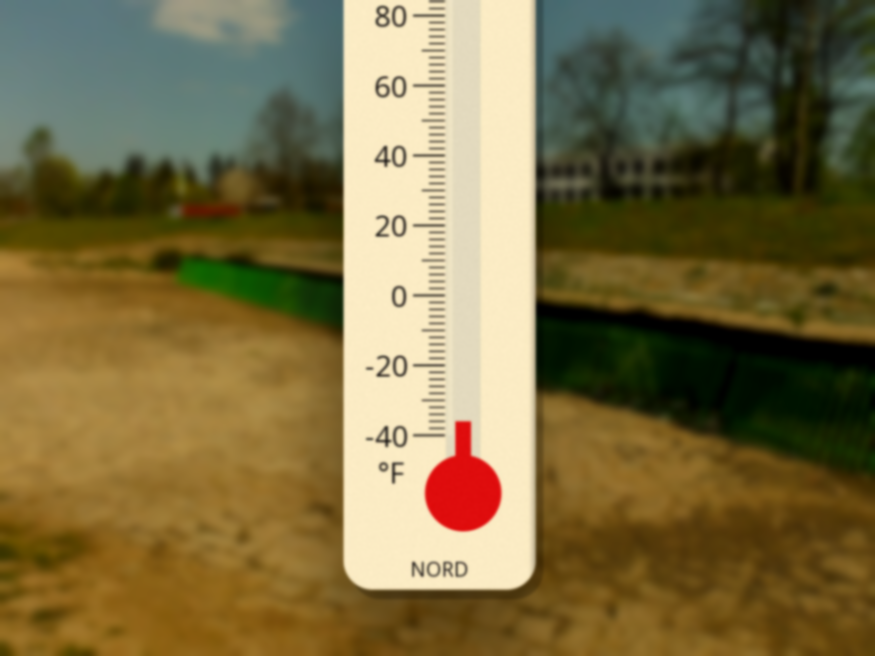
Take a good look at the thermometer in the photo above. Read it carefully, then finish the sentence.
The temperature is -36 °F
